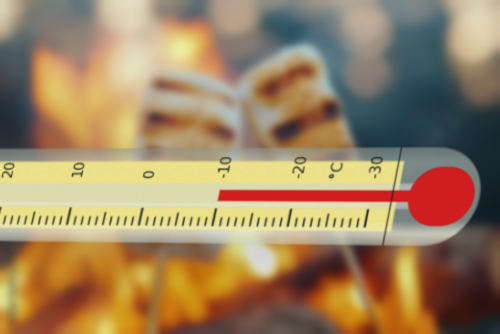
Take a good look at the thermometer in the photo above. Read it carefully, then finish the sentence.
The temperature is -10 °C
